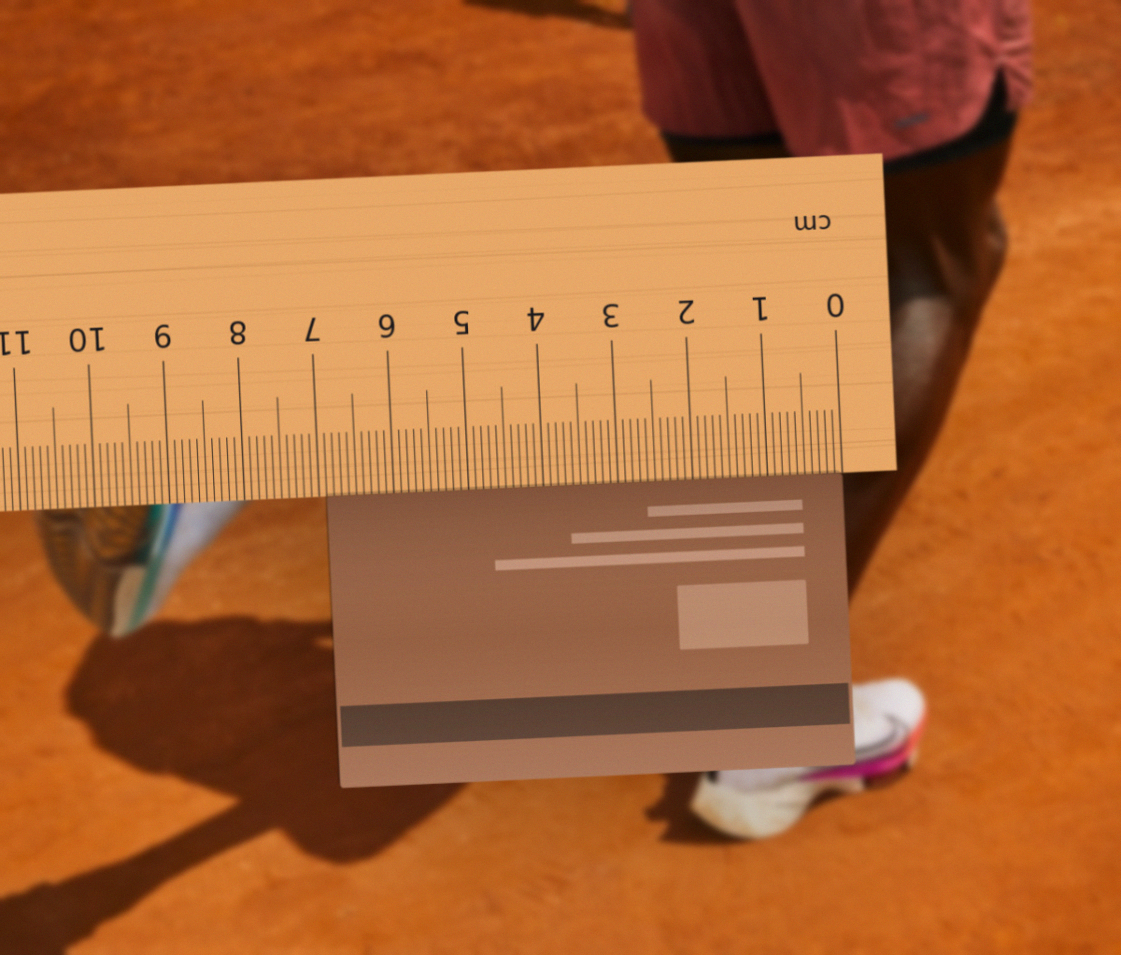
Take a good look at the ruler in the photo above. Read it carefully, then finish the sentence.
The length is 6.9 cm
